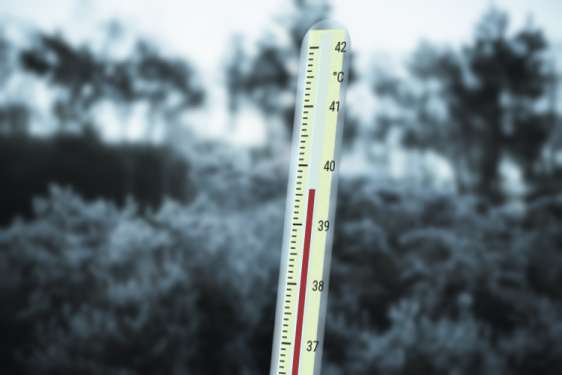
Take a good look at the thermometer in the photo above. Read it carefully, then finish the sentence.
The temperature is 39.6 °C
